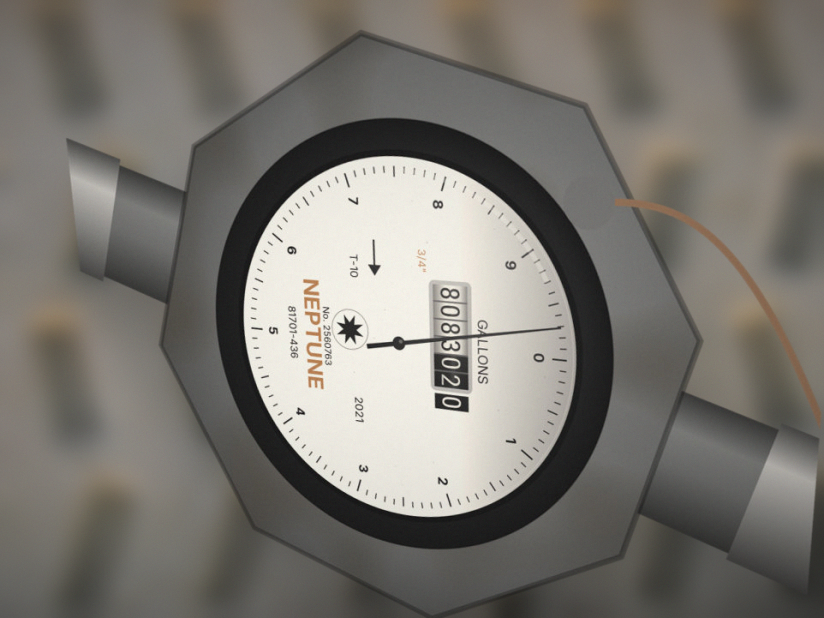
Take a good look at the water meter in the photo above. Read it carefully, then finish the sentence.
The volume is 8083019.7 gal
